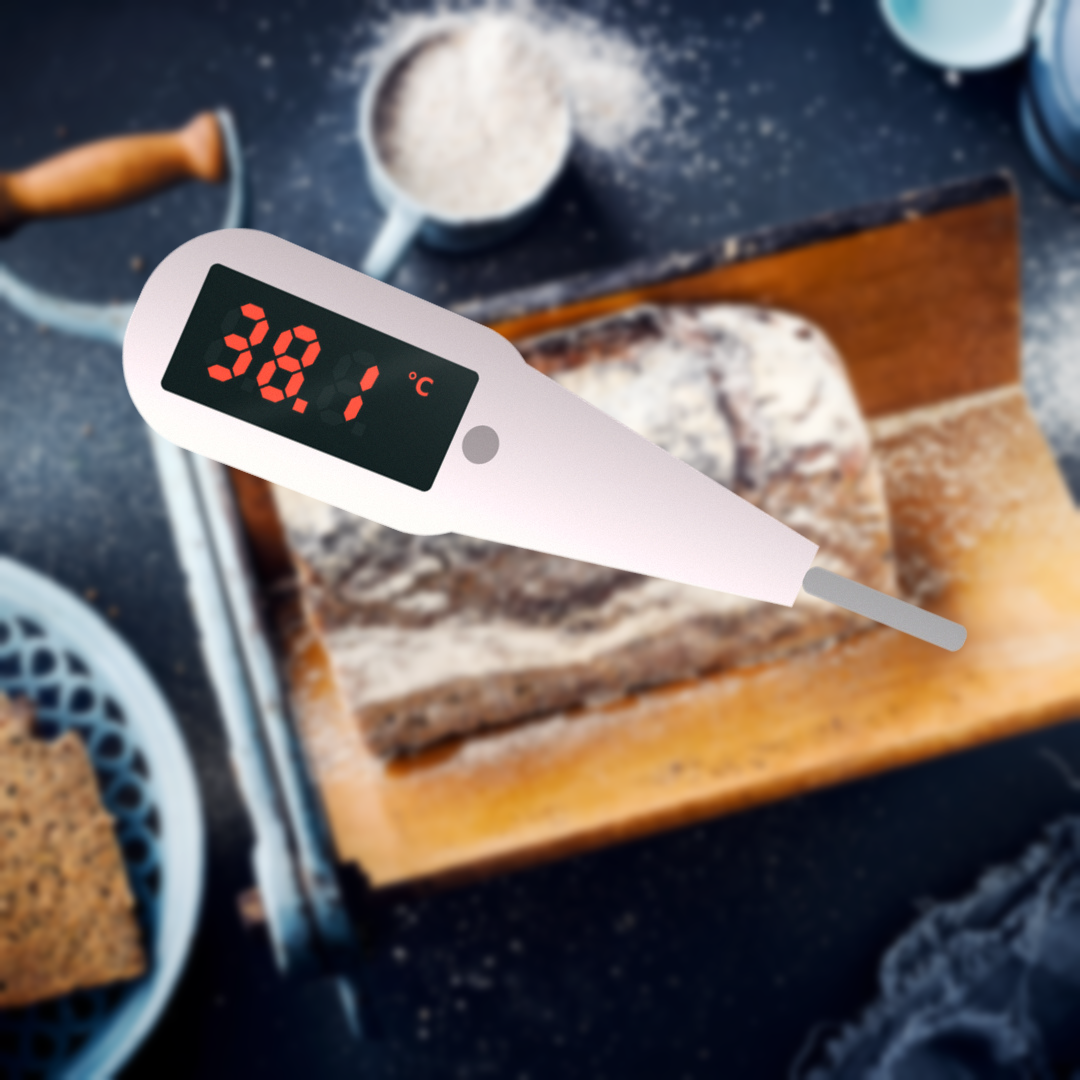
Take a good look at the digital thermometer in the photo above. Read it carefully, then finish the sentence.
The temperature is 38.1 °C
